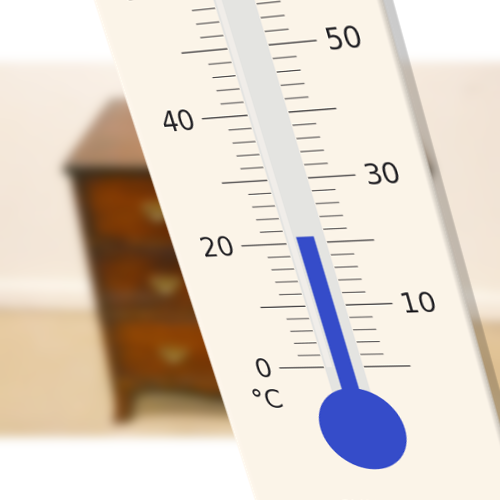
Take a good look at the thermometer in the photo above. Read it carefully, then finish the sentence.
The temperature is 21 °C
